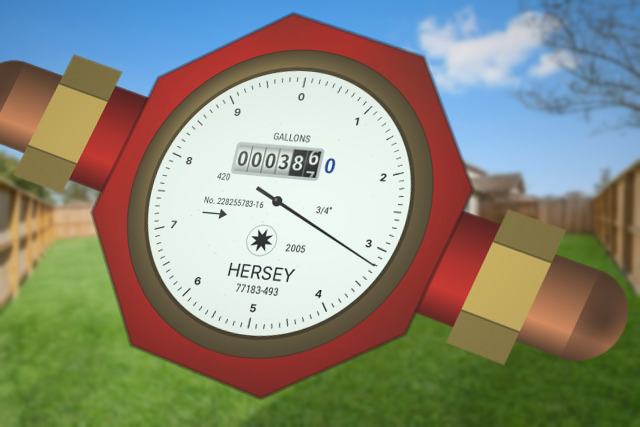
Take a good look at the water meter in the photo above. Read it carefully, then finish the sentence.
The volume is 3863.2 gal
